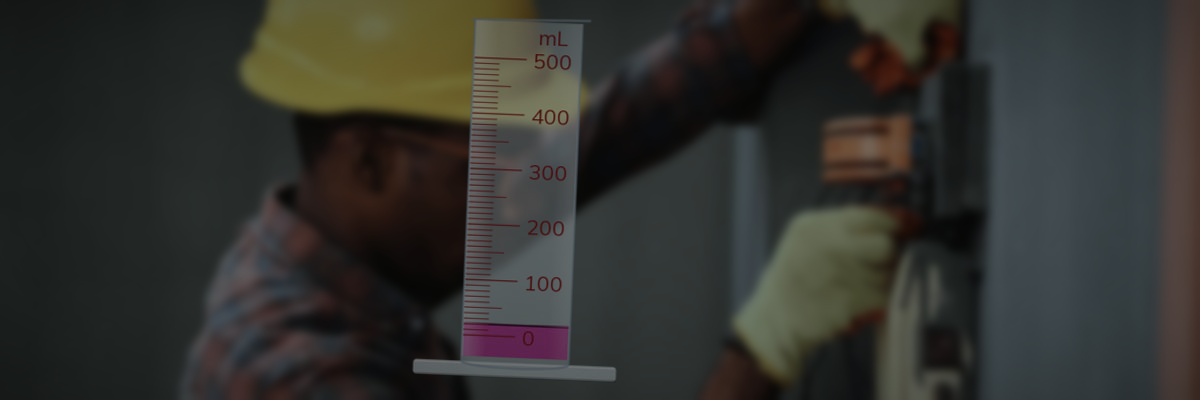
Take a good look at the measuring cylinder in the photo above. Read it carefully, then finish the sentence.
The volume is 20 mL
